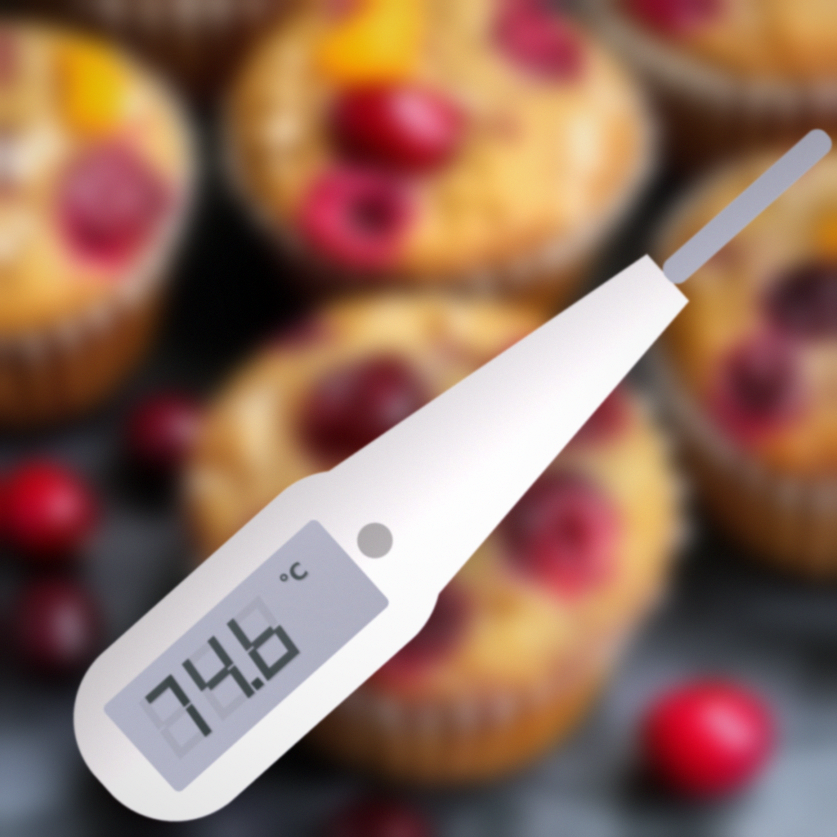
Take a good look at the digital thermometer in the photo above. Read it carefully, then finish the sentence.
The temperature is 74.6 °C
